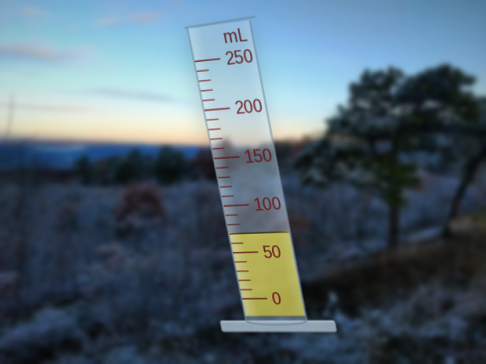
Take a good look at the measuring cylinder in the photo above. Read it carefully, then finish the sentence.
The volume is 70 mL
